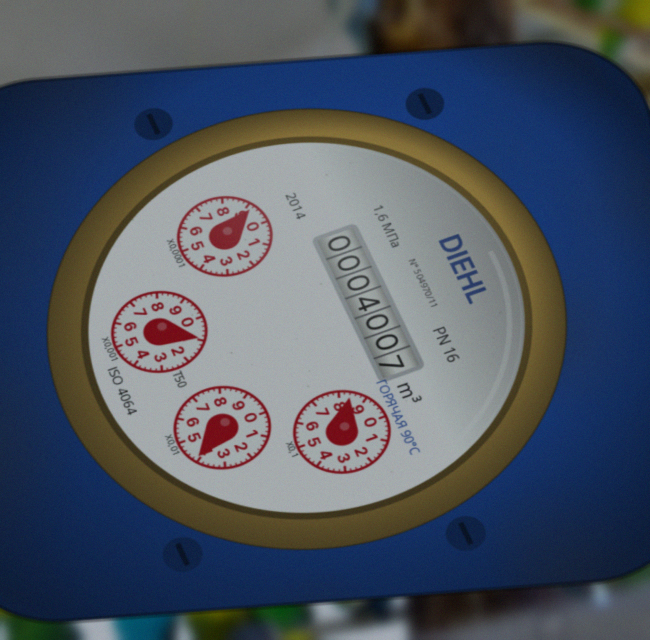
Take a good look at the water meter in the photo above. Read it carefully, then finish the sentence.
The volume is 4006.8409 m³
